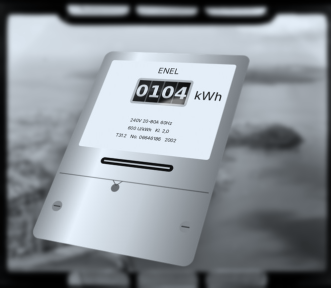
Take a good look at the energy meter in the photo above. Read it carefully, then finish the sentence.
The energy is 104 kWh
